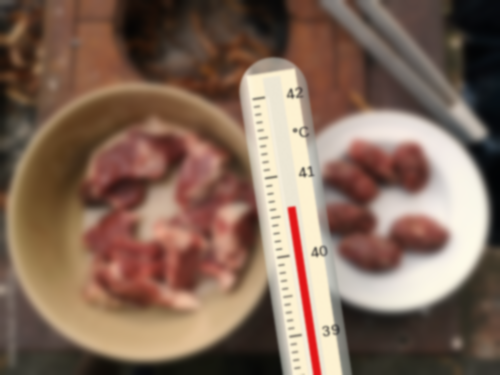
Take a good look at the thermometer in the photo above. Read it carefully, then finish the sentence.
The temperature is 40.6 °C
